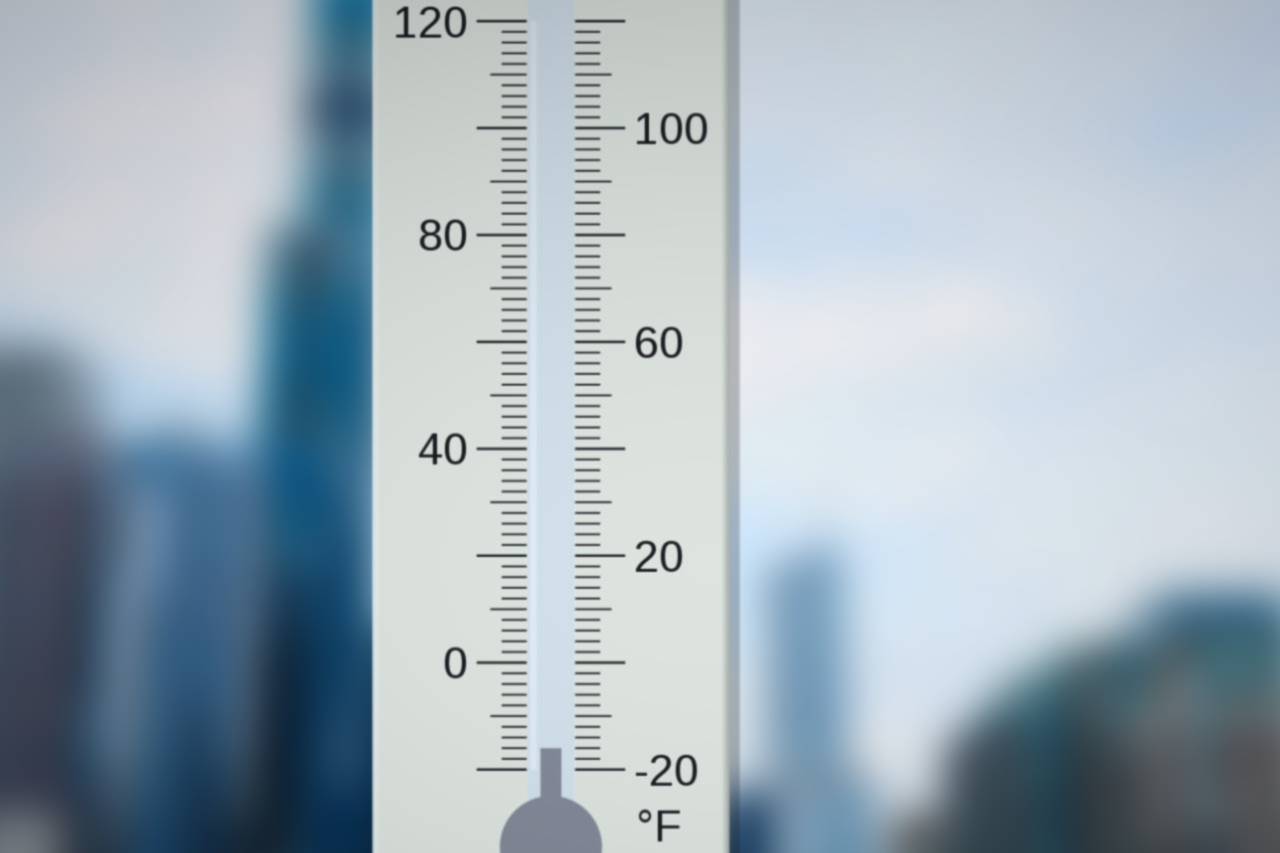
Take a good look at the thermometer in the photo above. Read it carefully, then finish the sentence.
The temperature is -16 °F
